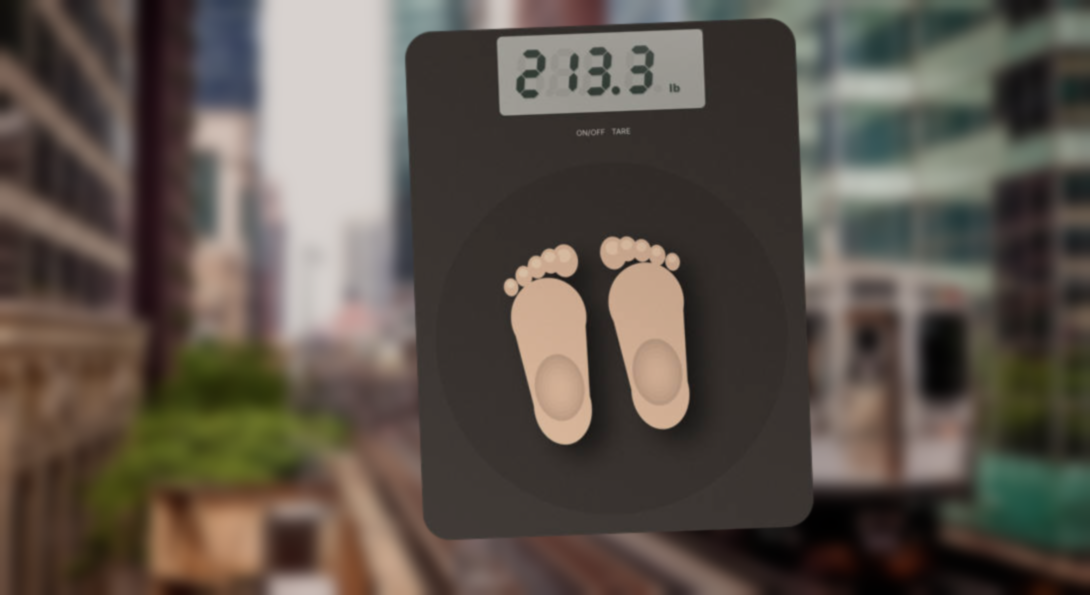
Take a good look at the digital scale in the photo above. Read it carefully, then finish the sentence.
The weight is 213.3 lb
